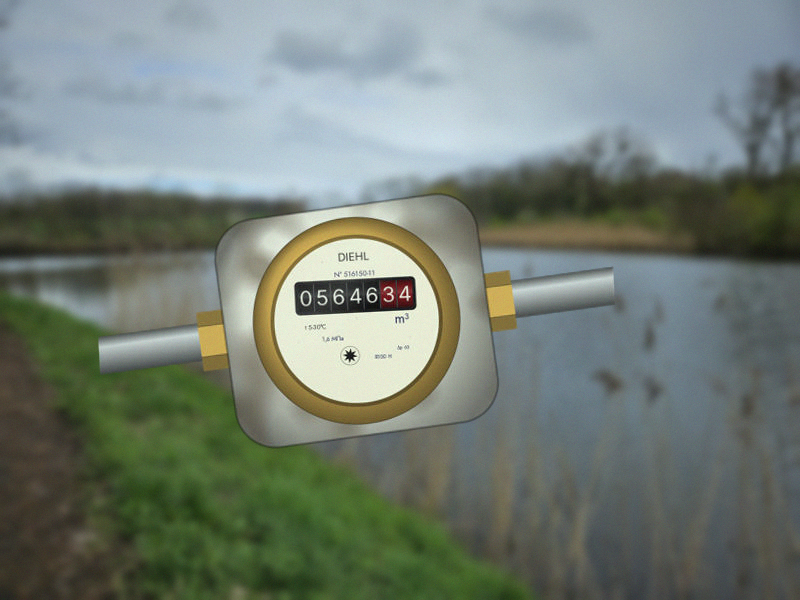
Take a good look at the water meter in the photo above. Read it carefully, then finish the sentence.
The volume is 5646.34 m³
